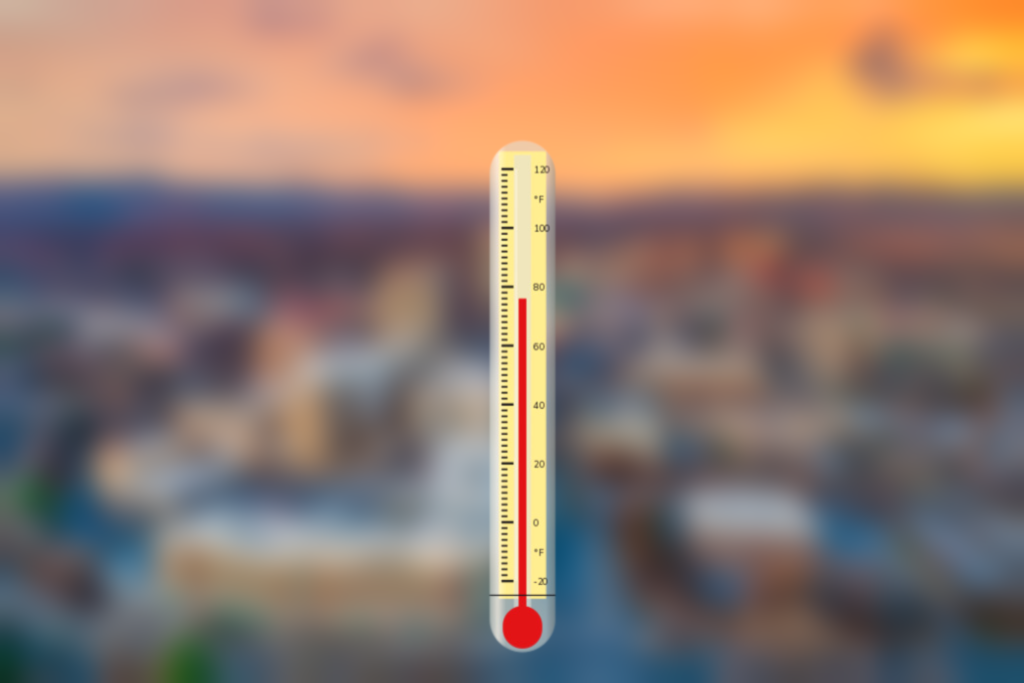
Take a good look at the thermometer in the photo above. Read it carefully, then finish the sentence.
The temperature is 76 °F
